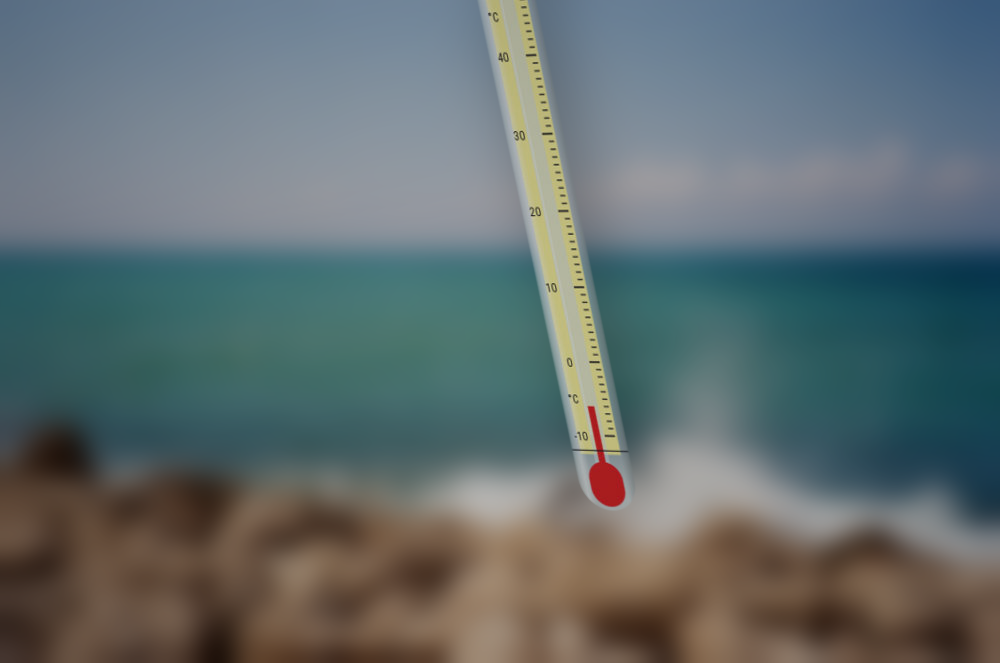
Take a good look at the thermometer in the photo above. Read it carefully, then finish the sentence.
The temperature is -6 °C
